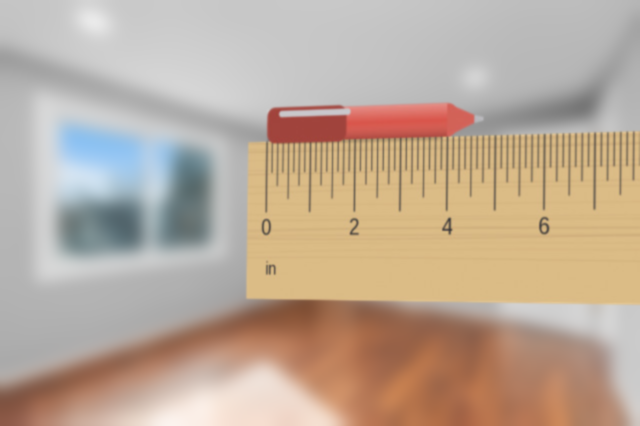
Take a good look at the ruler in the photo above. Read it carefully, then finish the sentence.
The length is 4.75 in
